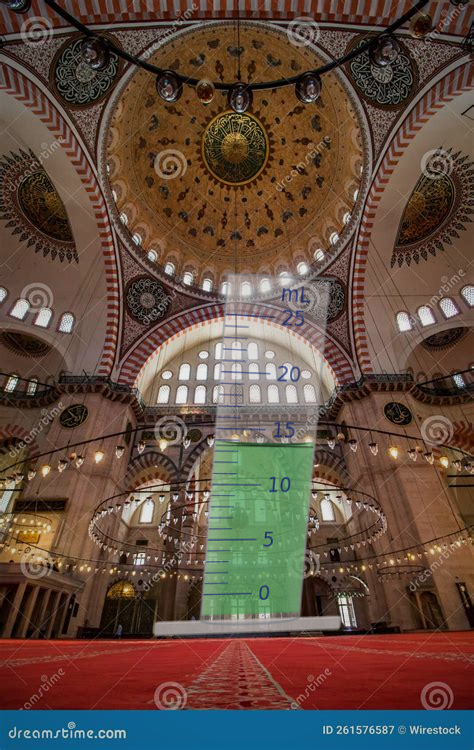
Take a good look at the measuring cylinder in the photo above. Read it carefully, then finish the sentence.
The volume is 13.5 mL
